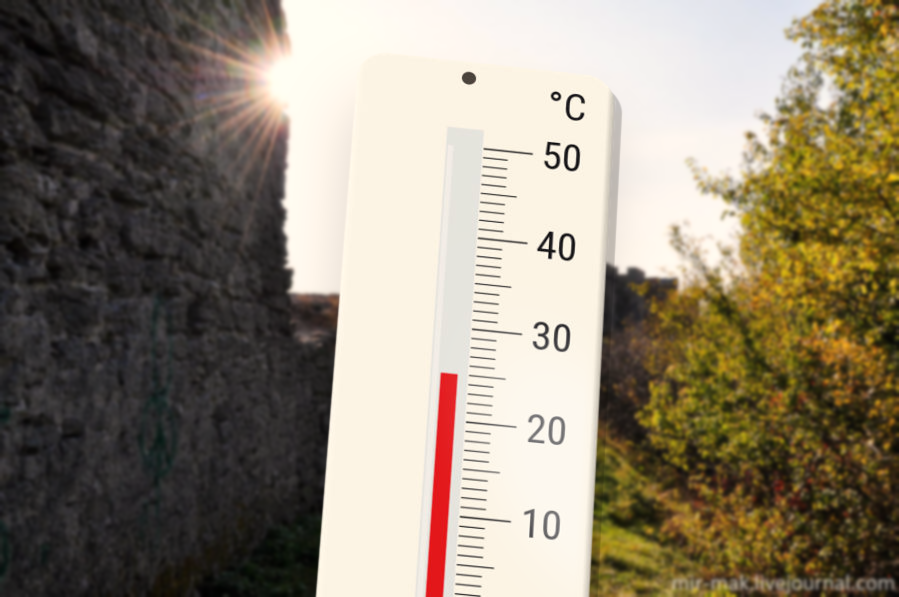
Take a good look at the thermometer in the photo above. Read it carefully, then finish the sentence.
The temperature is 25 °C
